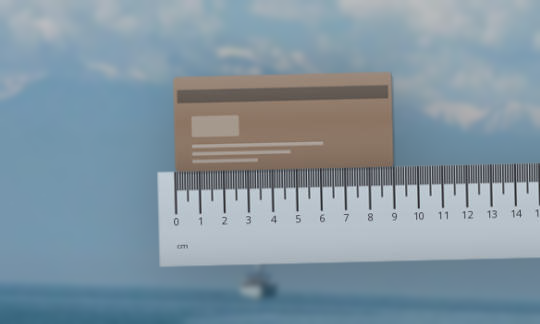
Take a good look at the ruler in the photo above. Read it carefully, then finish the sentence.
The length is 9 cm
